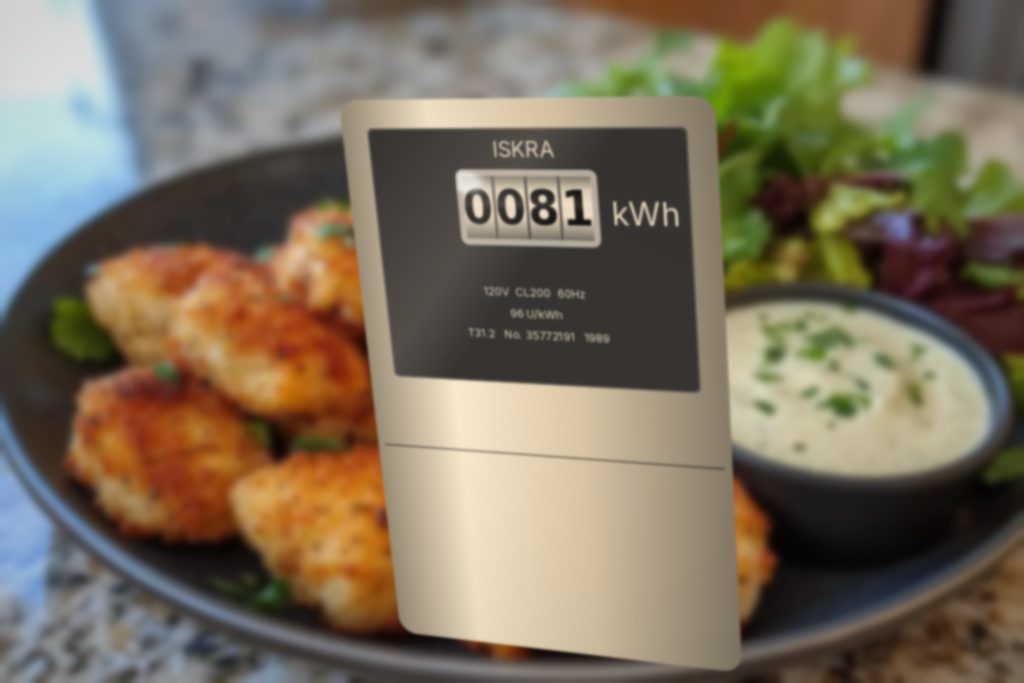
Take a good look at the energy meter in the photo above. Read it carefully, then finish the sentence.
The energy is 81 kWh
